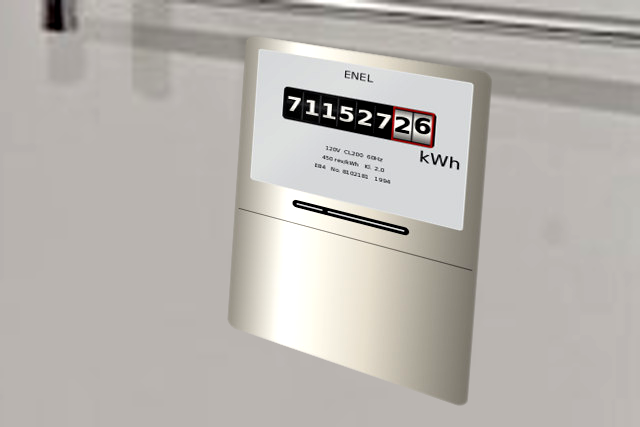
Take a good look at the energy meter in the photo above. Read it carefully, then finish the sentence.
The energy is 711527.26 kWh
